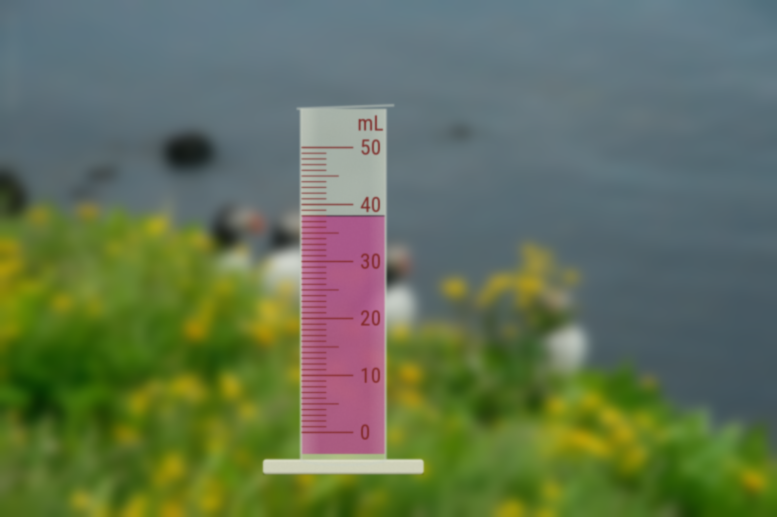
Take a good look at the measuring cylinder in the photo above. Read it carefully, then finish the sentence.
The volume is 38 mL
